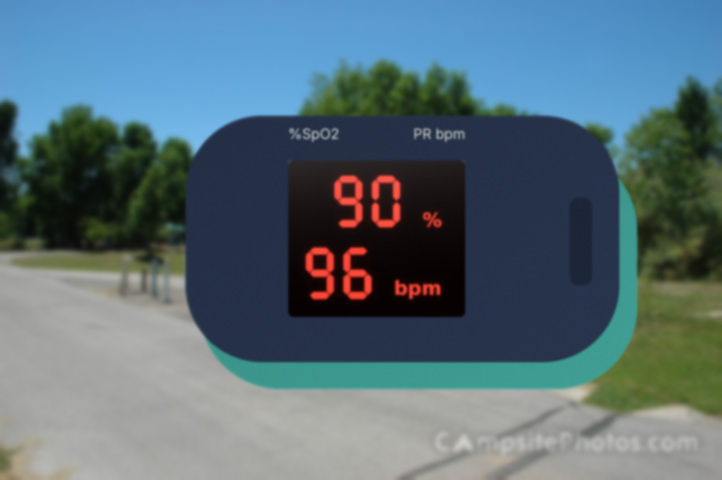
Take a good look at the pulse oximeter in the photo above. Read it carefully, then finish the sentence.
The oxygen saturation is 90 %
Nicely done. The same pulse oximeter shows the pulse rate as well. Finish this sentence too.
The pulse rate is 96 bpm
